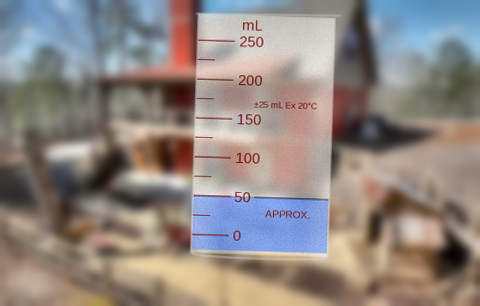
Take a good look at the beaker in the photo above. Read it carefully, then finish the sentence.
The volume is 50 mL
